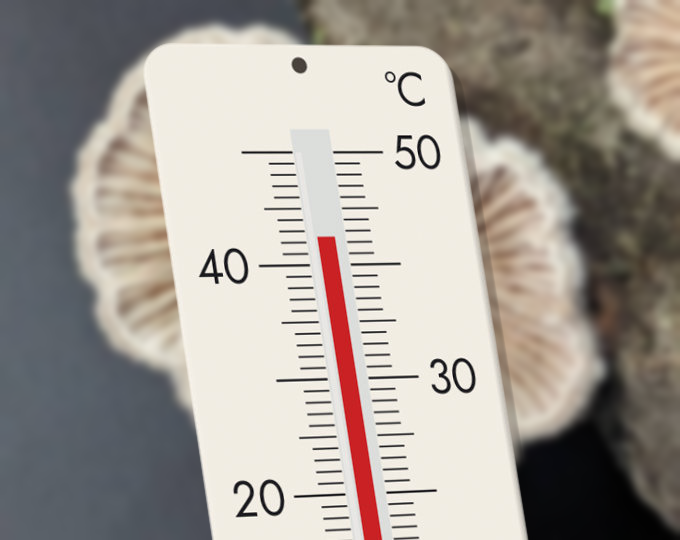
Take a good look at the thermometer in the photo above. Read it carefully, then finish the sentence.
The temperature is 42.5 °C
